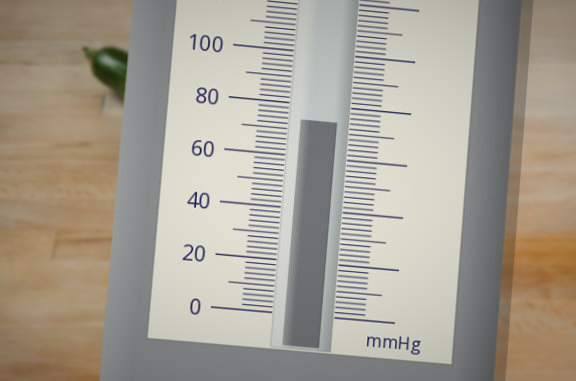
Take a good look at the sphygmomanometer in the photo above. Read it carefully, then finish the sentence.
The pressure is 74 mmHg
